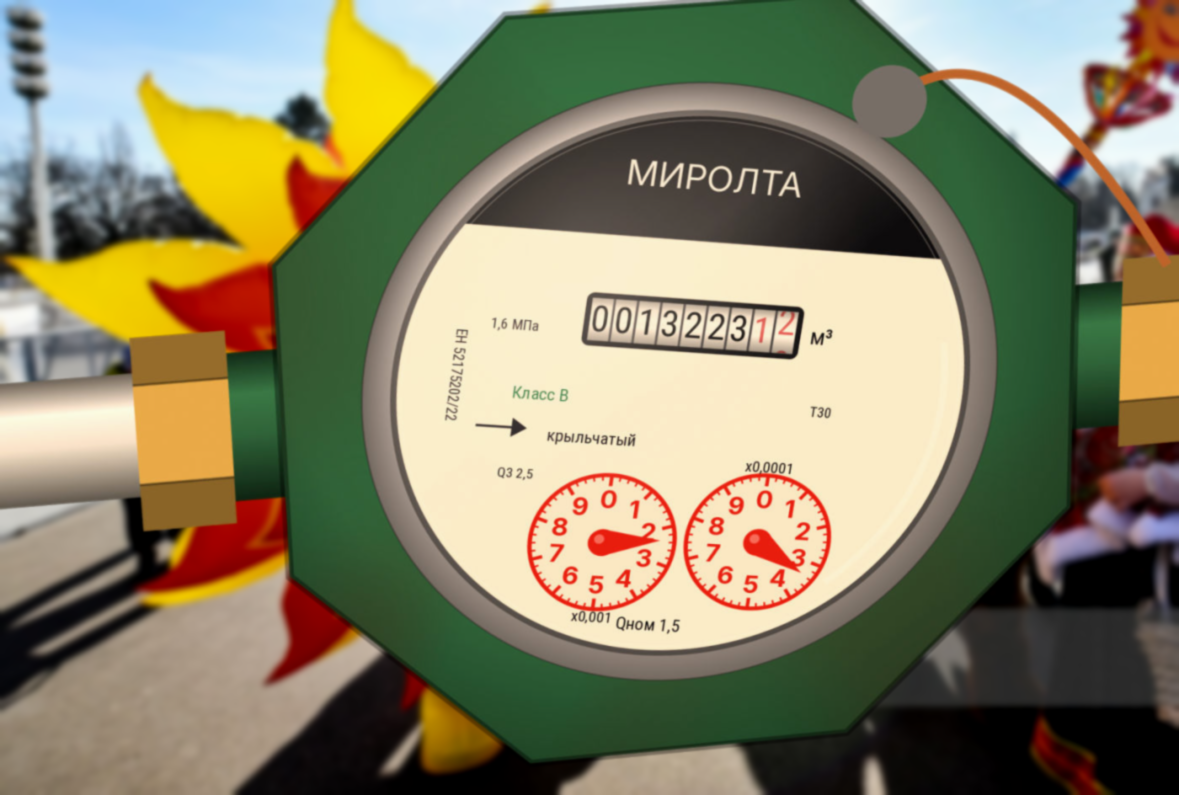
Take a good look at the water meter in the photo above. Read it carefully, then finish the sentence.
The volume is 13223.1223 m³
